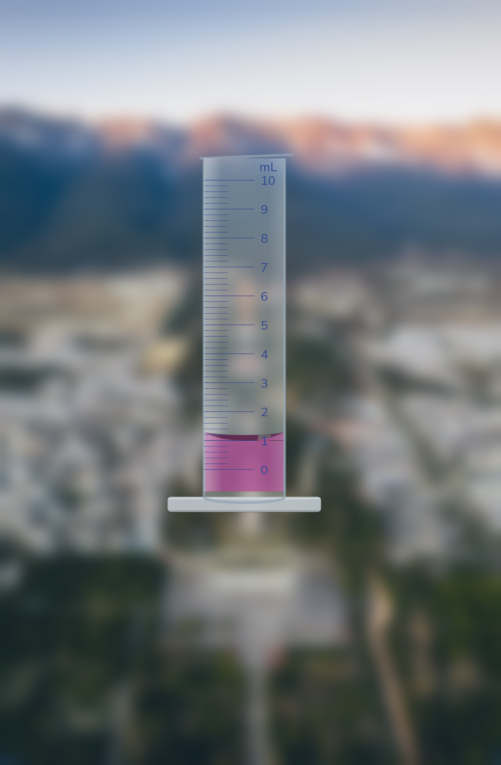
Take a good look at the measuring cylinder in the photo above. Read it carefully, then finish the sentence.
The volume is 1 mL
